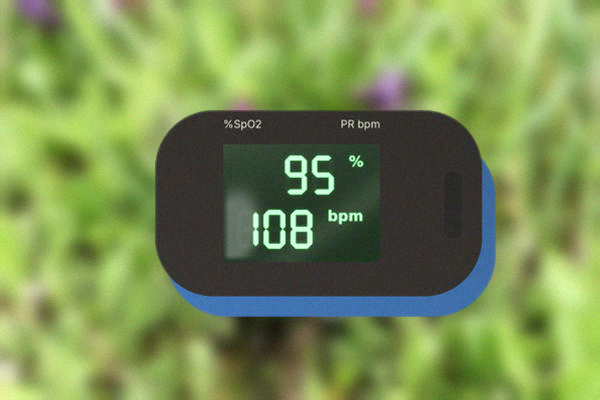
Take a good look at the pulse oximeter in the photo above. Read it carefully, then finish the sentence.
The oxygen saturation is 95 %
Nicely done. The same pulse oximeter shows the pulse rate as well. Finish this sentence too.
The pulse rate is 108 bpm
